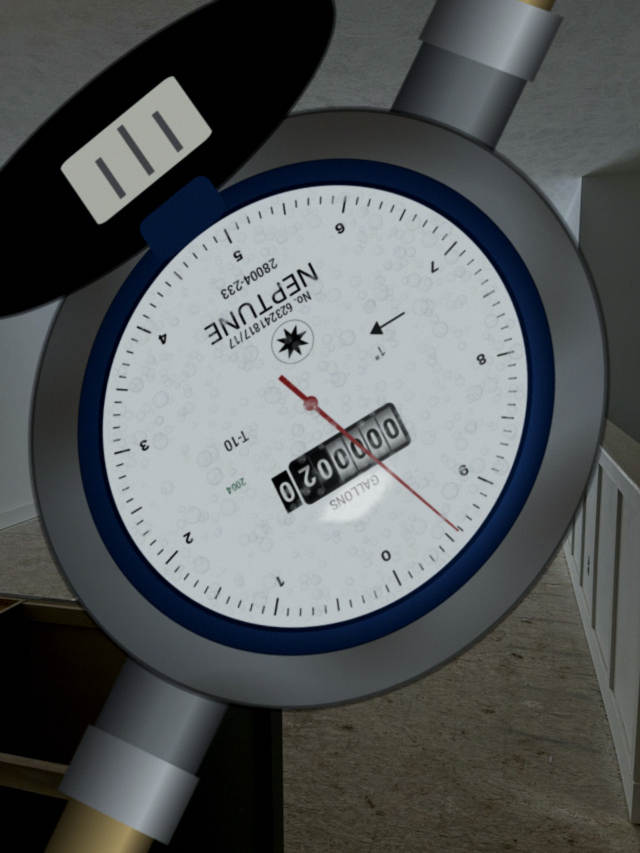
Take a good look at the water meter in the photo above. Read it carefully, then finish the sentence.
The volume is 19.4 gal
